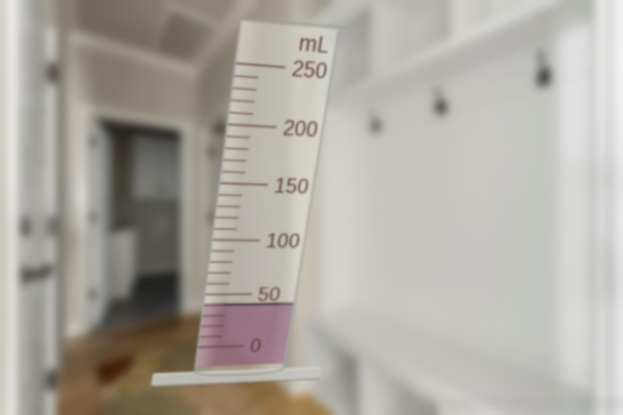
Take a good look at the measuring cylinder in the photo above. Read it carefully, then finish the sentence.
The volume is 40 mL
